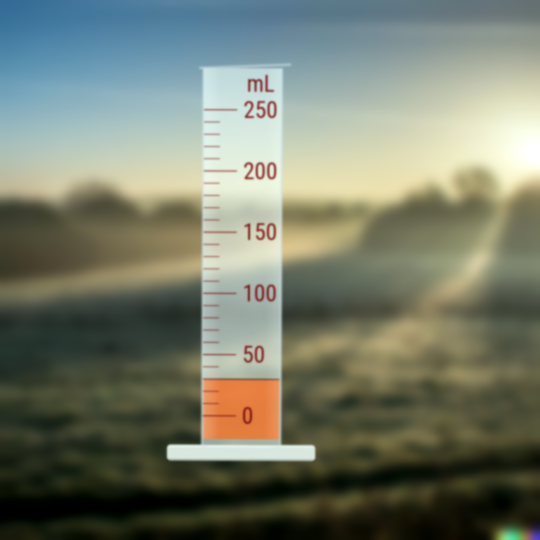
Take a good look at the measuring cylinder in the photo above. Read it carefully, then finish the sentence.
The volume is 30 mL
